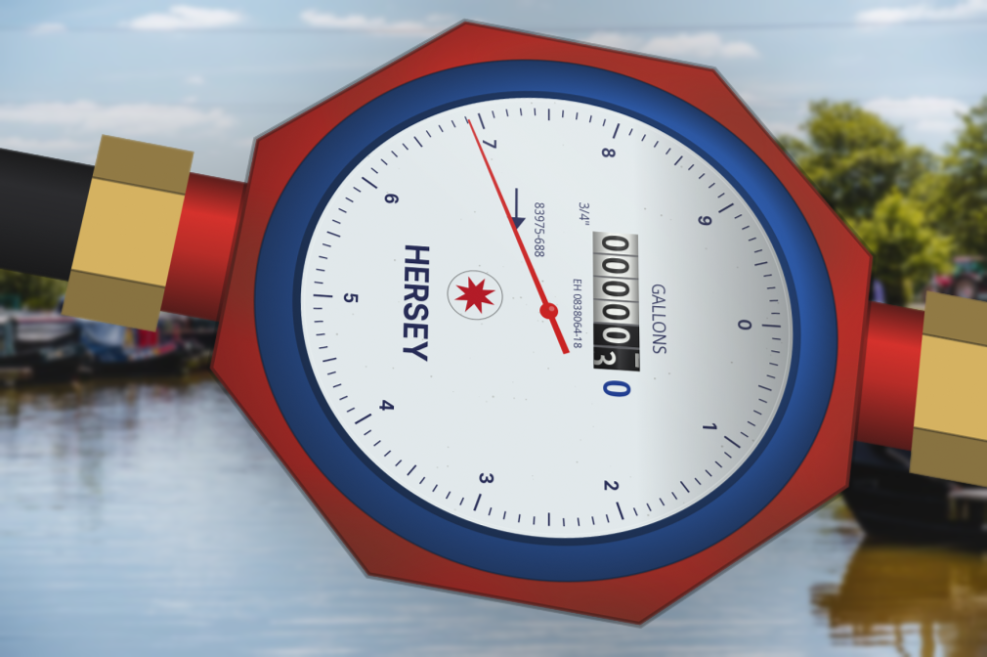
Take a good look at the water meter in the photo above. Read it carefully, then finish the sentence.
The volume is 26.9 gal
